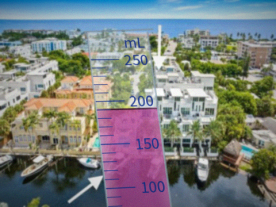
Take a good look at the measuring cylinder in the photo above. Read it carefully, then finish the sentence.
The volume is 190 mL
